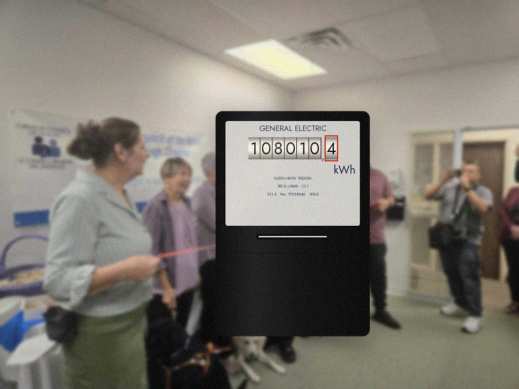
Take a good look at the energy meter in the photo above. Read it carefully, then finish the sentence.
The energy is 108010.4 kWh
